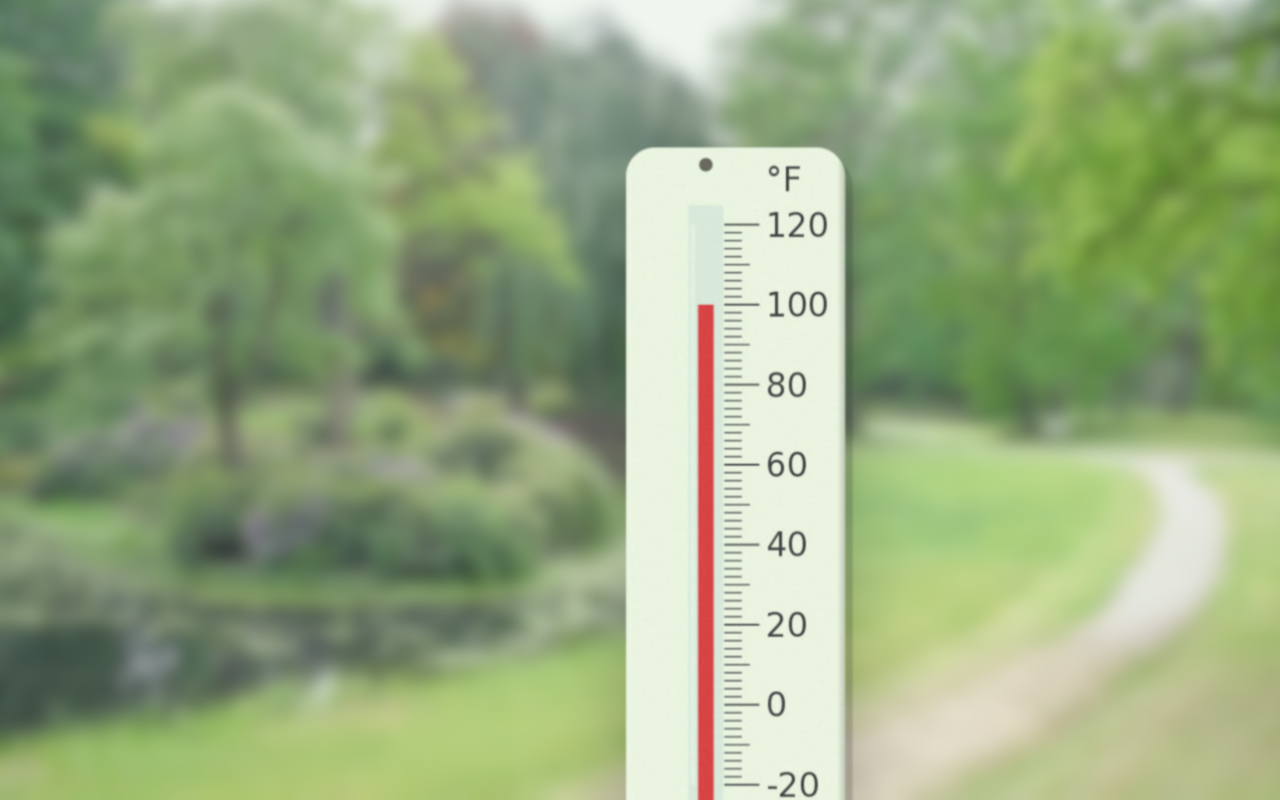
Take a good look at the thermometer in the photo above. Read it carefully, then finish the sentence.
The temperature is 100 °F
